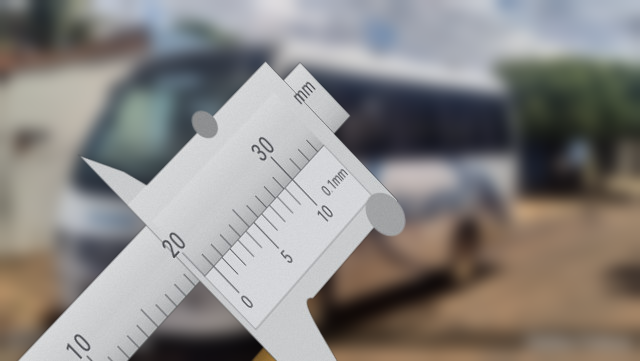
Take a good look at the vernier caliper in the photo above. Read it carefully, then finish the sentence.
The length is 21.0 mm
